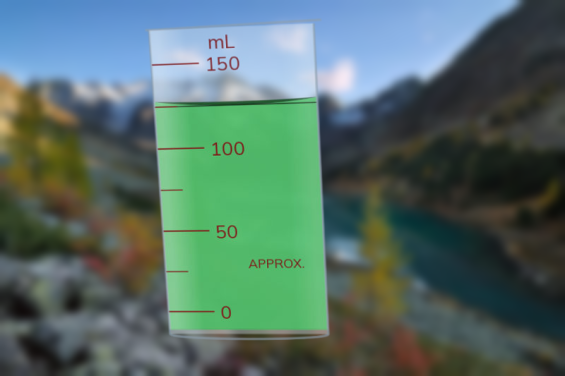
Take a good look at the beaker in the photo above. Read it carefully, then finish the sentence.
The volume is 125 mL
